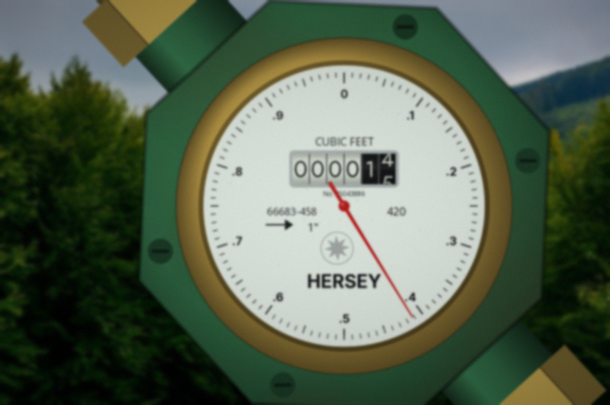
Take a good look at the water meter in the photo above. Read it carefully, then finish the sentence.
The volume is 14.41 ft³
